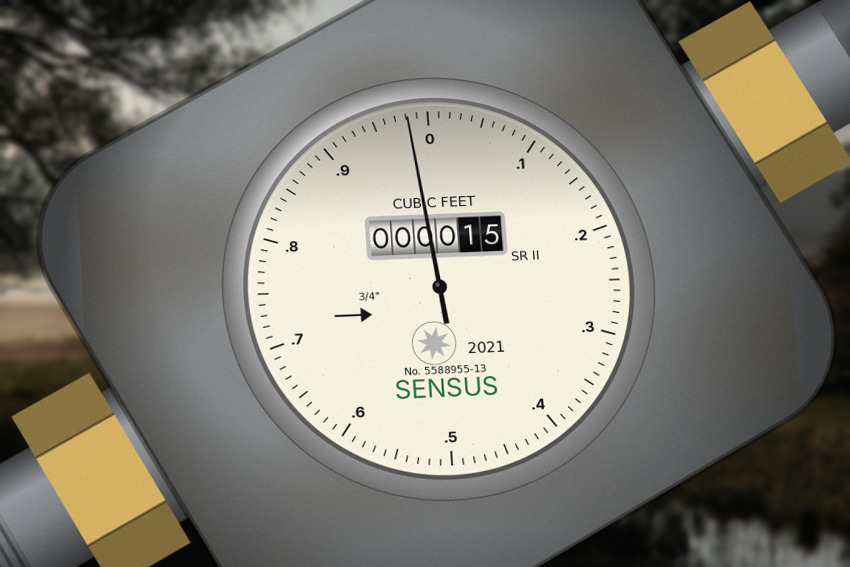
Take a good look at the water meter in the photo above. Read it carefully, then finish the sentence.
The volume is 14.98 ft³
